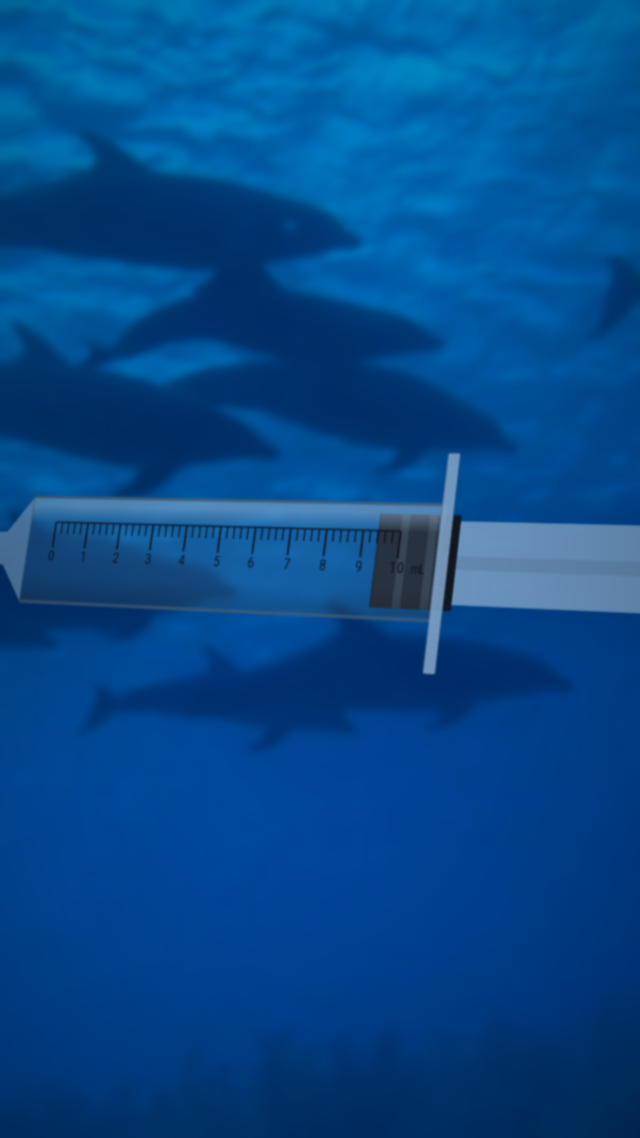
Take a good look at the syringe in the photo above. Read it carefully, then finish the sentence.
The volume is 9.4 mL
